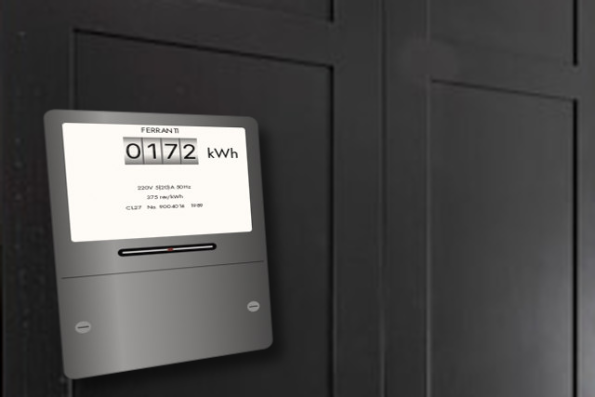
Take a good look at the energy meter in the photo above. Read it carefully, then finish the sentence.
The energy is 172 kWh
